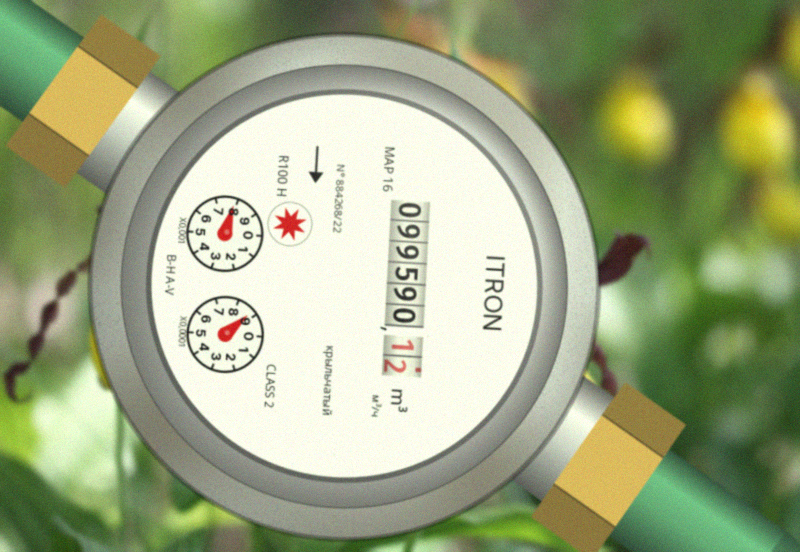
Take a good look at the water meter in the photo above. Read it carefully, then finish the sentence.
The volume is 99590.1178 m³
